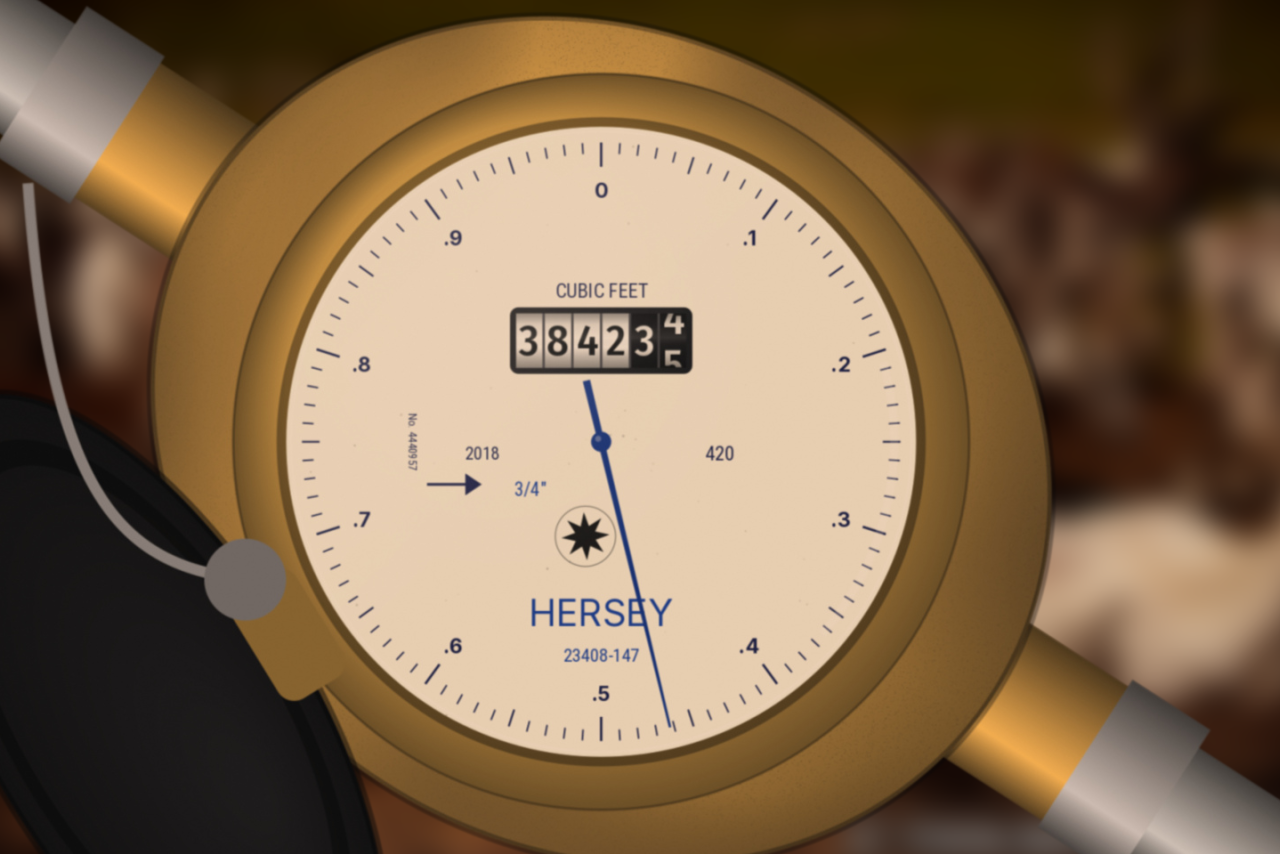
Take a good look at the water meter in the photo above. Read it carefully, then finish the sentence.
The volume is 384234.46 ft³
